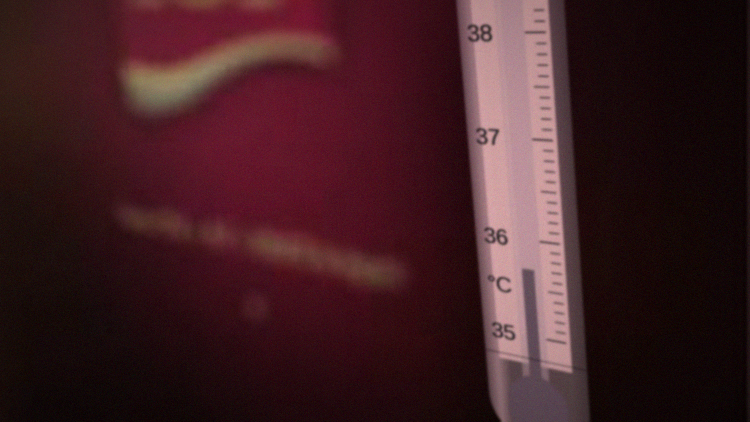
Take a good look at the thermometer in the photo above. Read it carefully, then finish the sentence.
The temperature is 35.7 °C
